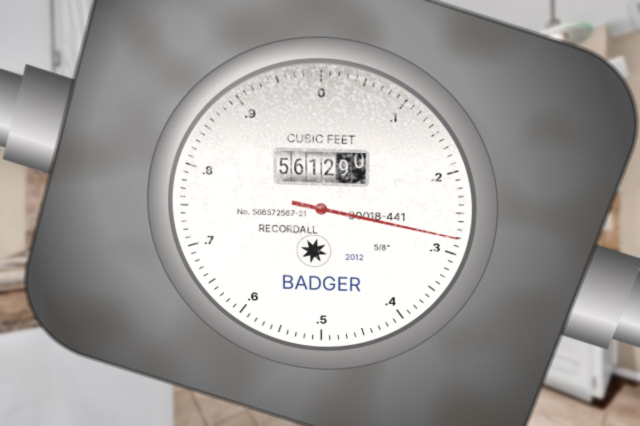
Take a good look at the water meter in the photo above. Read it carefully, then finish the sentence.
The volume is 561290.28 ft³
